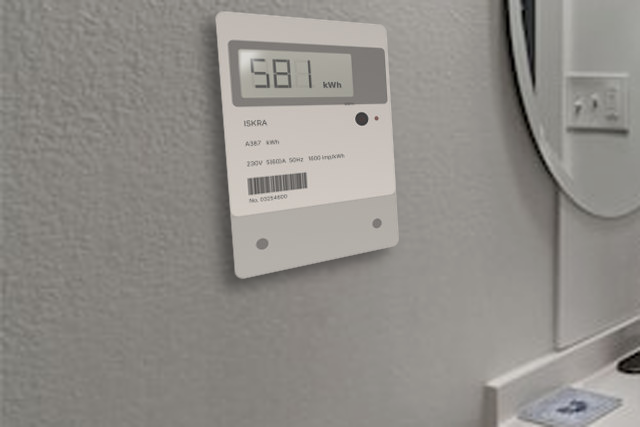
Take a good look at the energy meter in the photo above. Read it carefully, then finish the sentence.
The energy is 581 kWh
